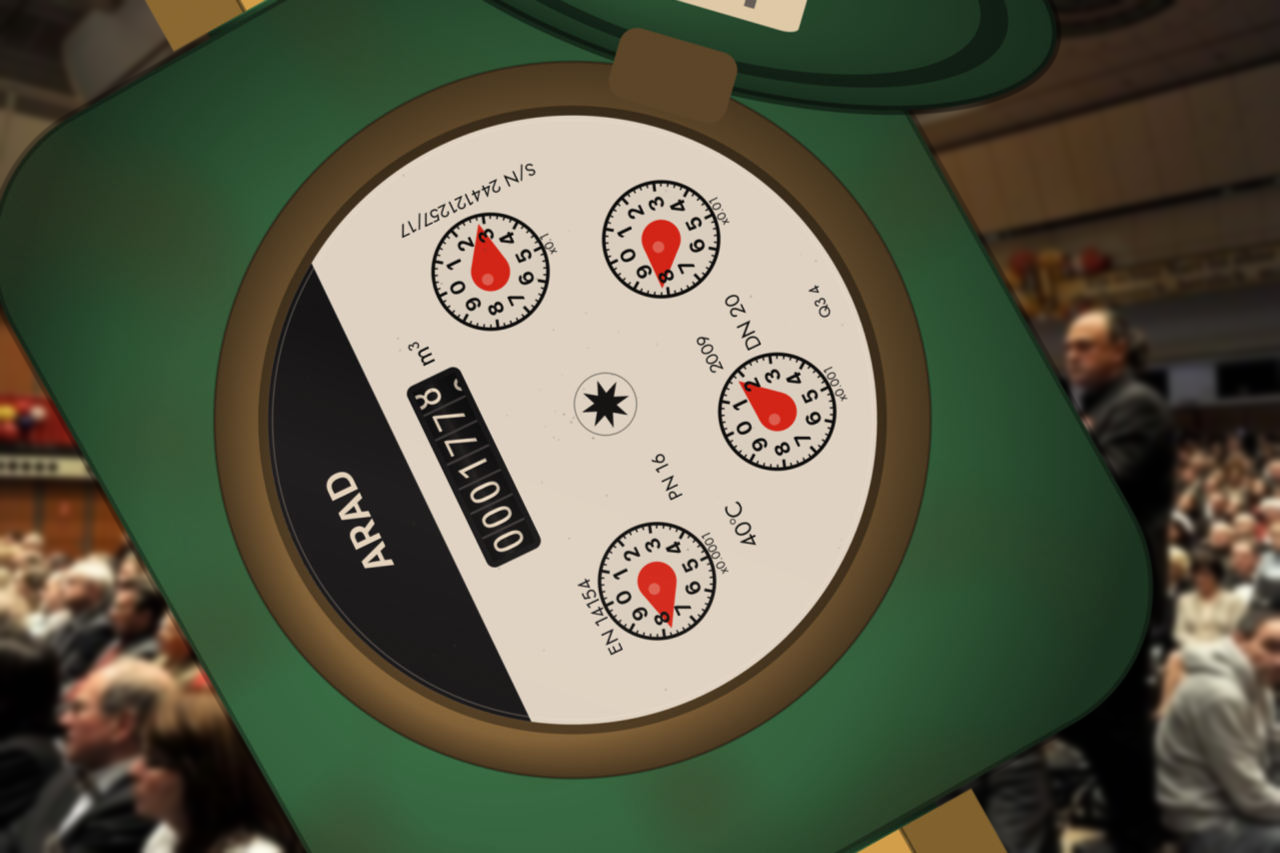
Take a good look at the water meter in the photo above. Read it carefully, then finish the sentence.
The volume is 1778.2817 m³
